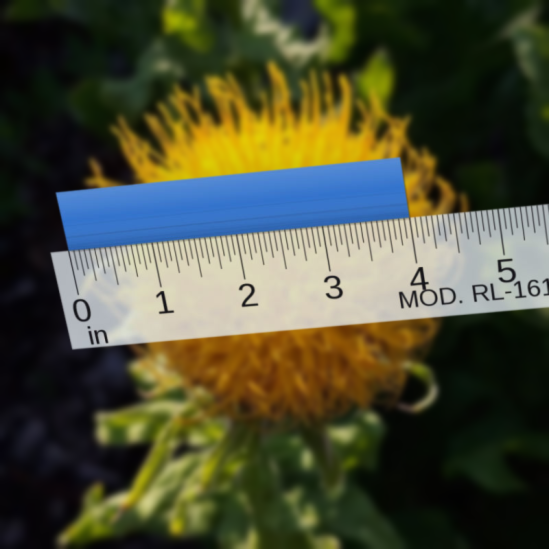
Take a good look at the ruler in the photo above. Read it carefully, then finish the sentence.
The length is 4 in
